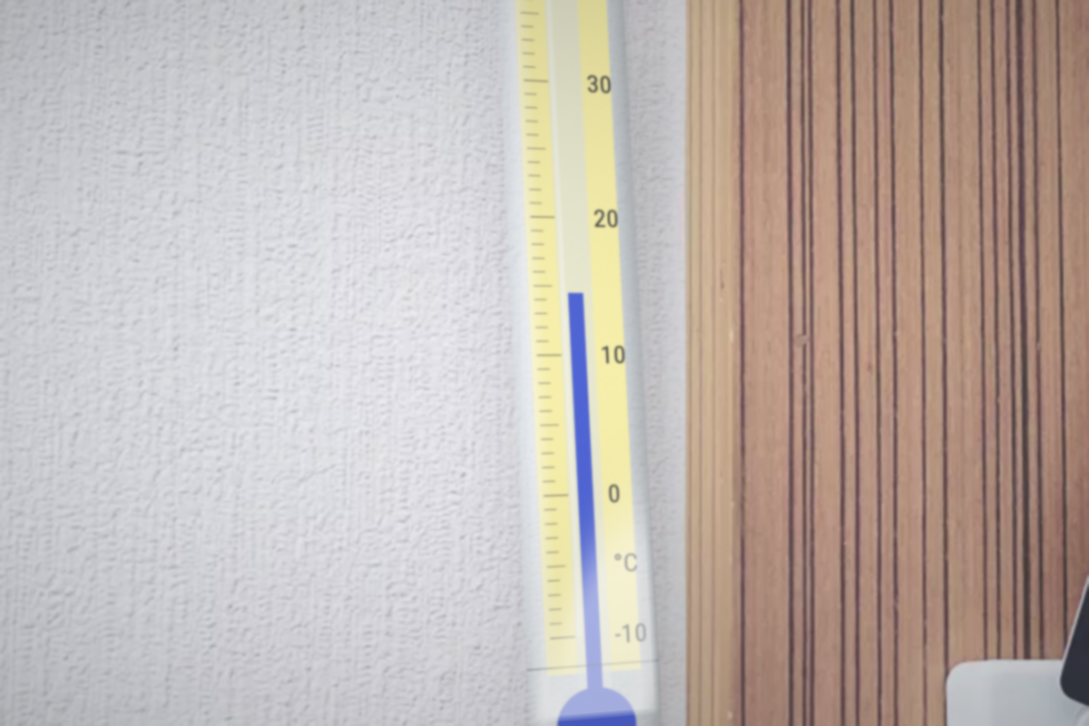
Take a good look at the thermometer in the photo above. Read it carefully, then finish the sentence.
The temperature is 14.5 °C
